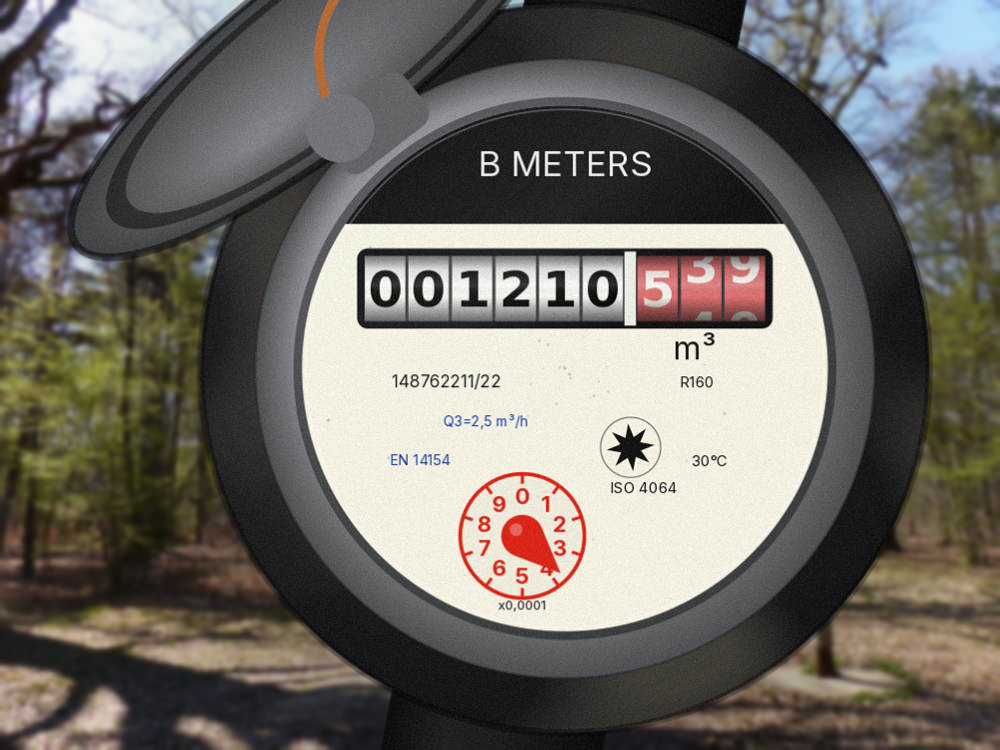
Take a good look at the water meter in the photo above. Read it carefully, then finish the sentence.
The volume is 1210.5393 m³
